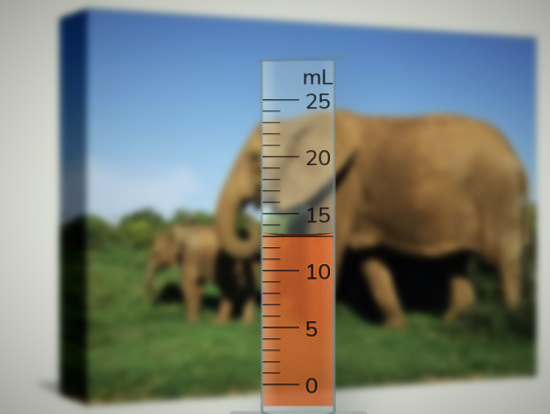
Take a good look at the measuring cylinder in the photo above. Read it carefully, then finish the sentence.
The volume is 13 mL
